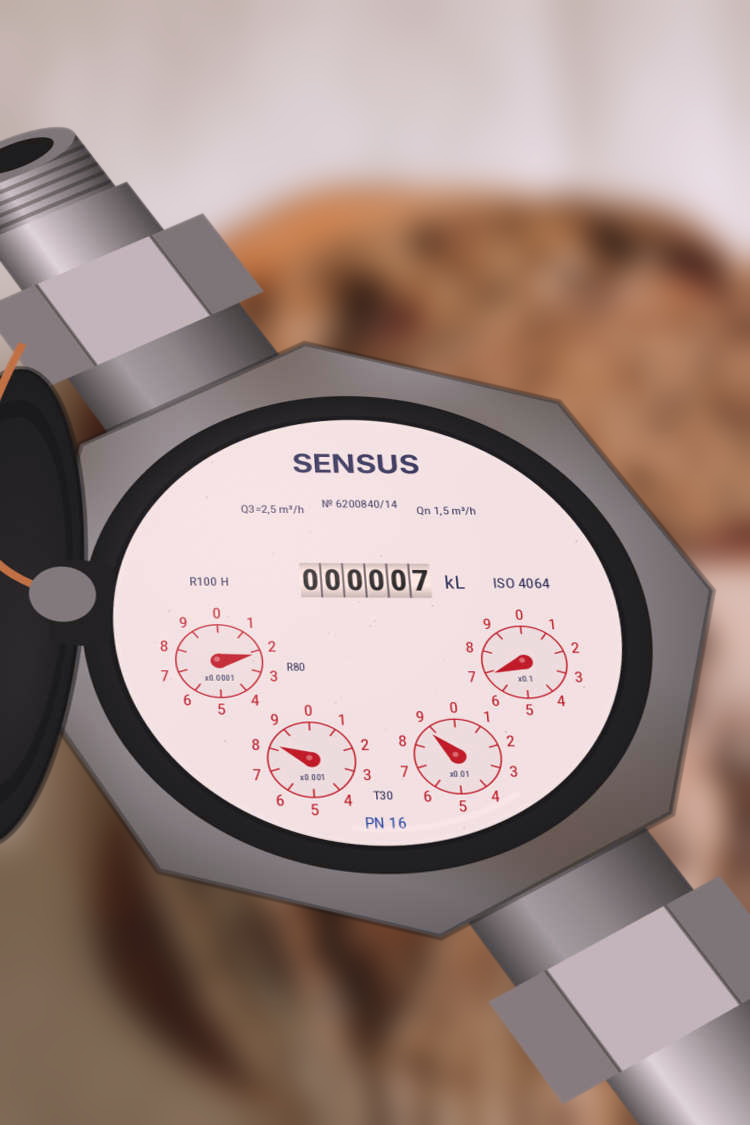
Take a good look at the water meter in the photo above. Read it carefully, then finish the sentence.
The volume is 7.6882 kL
